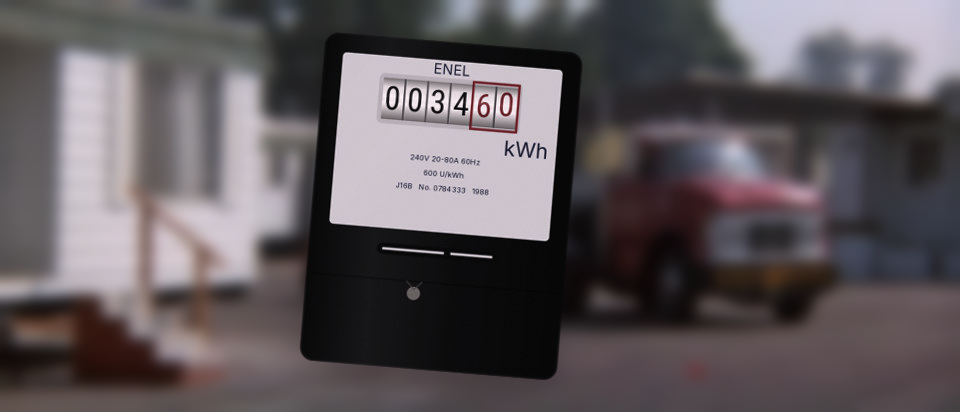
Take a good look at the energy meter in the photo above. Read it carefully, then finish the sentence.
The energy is 34.60 kWh
